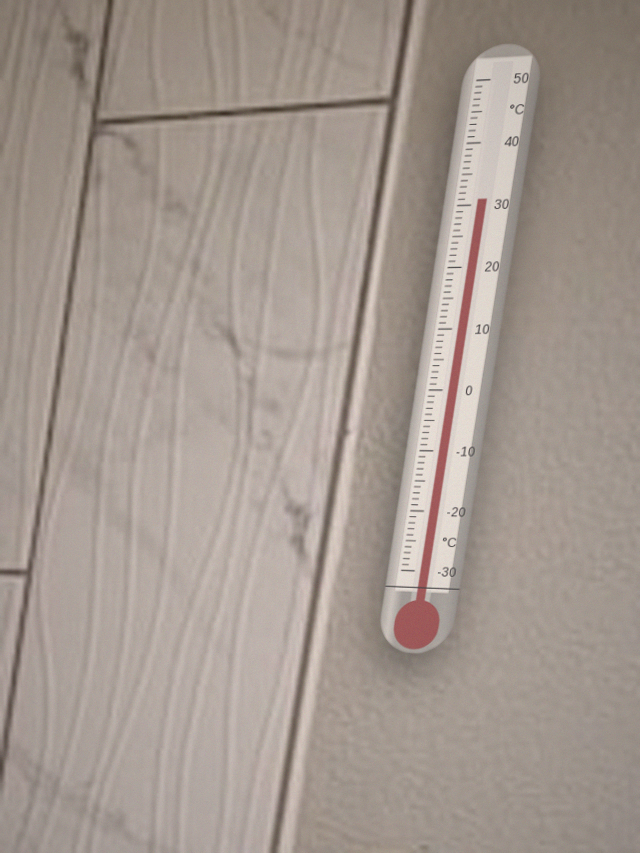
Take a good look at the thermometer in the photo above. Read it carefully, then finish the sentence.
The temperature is 31 °C
